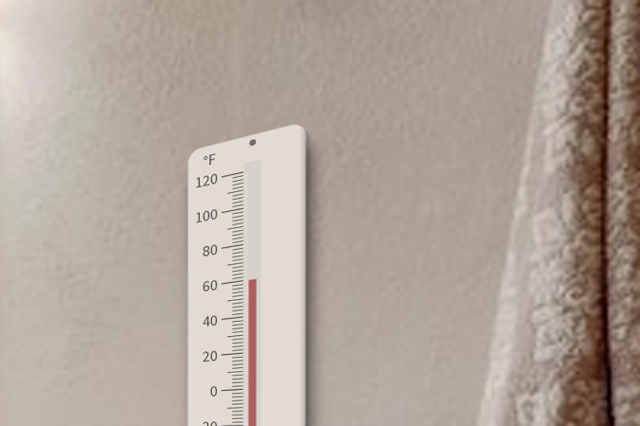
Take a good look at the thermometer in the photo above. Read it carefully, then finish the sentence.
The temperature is 60 °F
